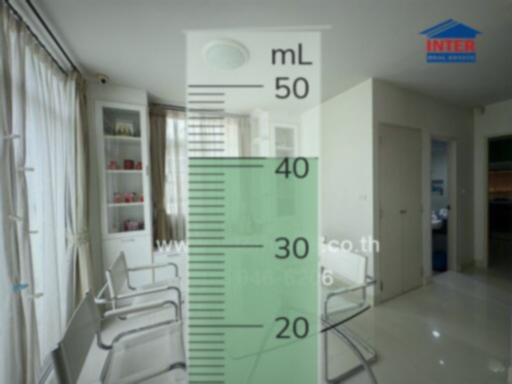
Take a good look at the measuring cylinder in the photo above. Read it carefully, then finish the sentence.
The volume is 41 mL
